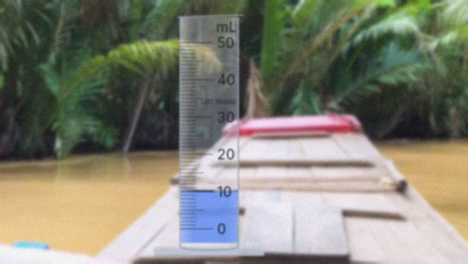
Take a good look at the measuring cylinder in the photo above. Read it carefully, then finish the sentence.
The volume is 10 mL
